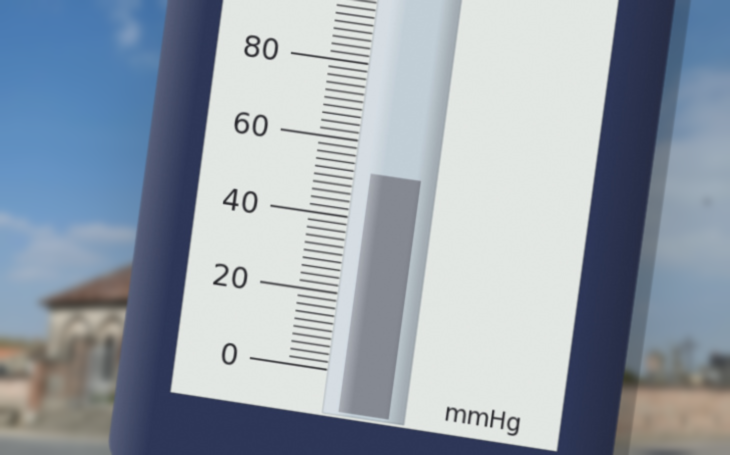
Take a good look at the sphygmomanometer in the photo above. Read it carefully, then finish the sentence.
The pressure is 52 mmHg
